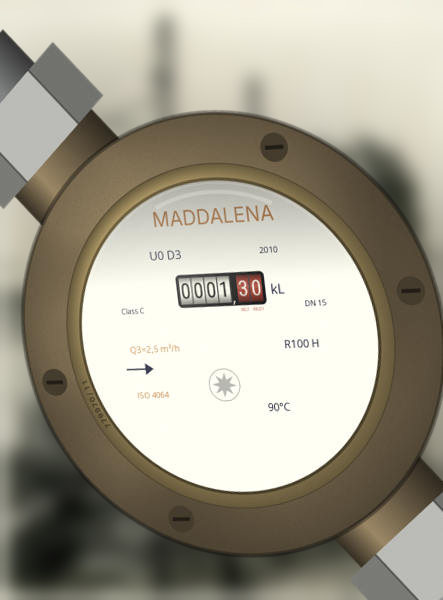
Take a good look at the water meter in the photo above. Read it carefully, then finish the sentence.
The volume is 1.30 kL
